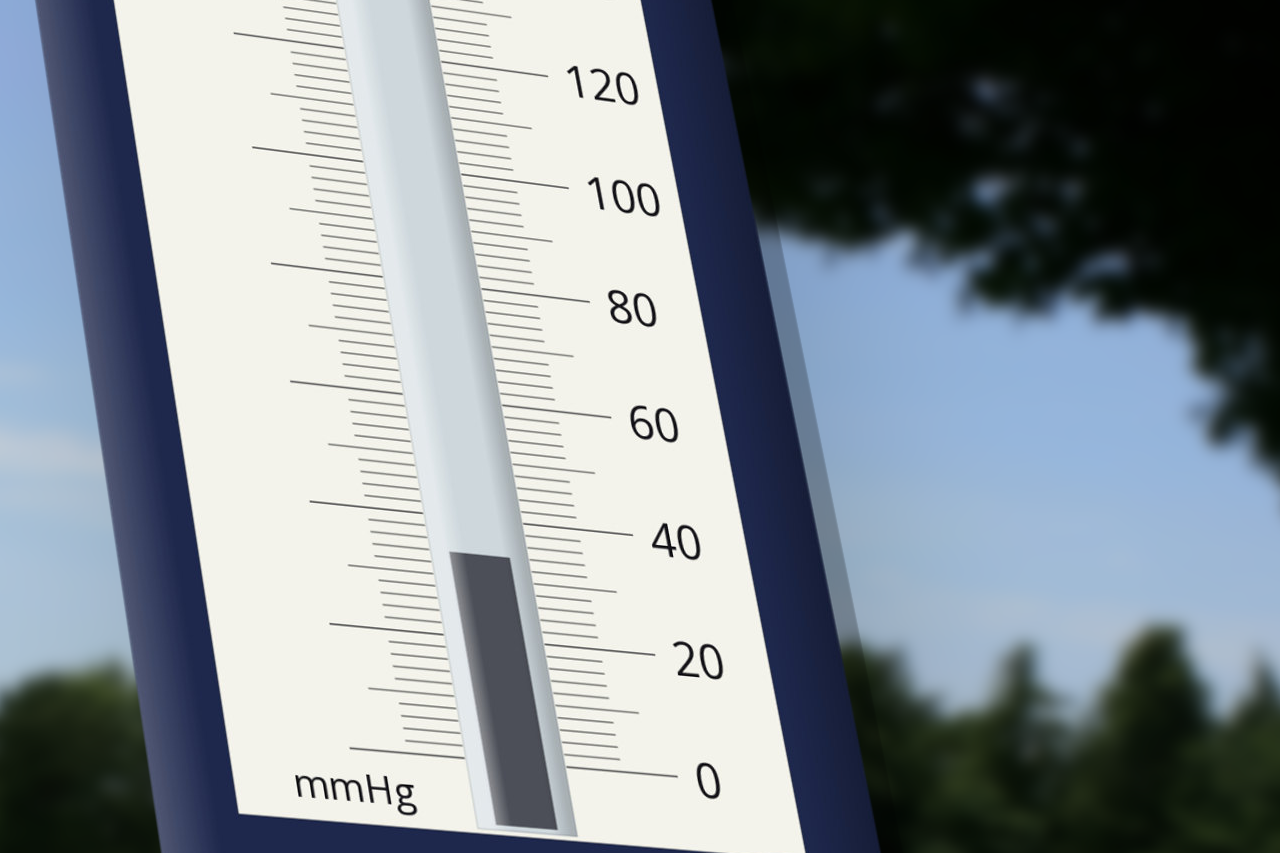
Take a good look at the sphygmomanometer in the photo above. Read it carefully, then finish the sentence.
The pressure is 34 mmHg
